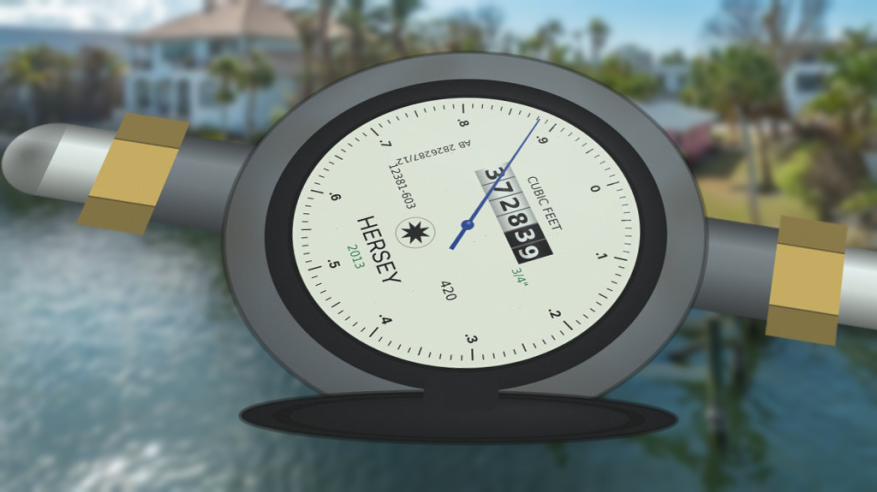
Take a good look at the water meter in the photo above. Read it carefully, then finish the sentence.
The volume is 372838.88 ft³
